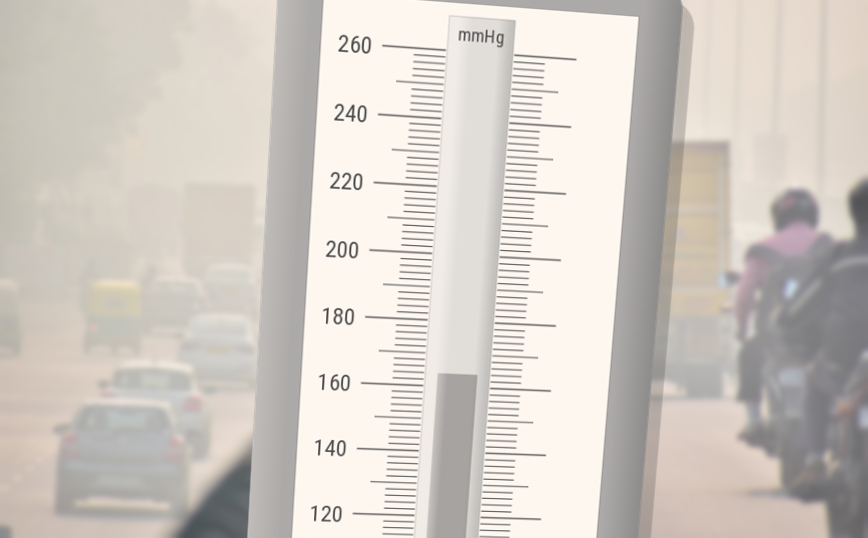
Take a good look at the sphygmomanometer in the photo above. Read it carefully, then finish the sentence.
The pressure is 164 mmHg
